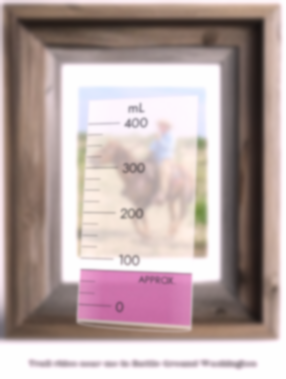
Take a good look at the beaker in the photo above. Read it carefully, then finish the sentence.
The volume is 75 mL
